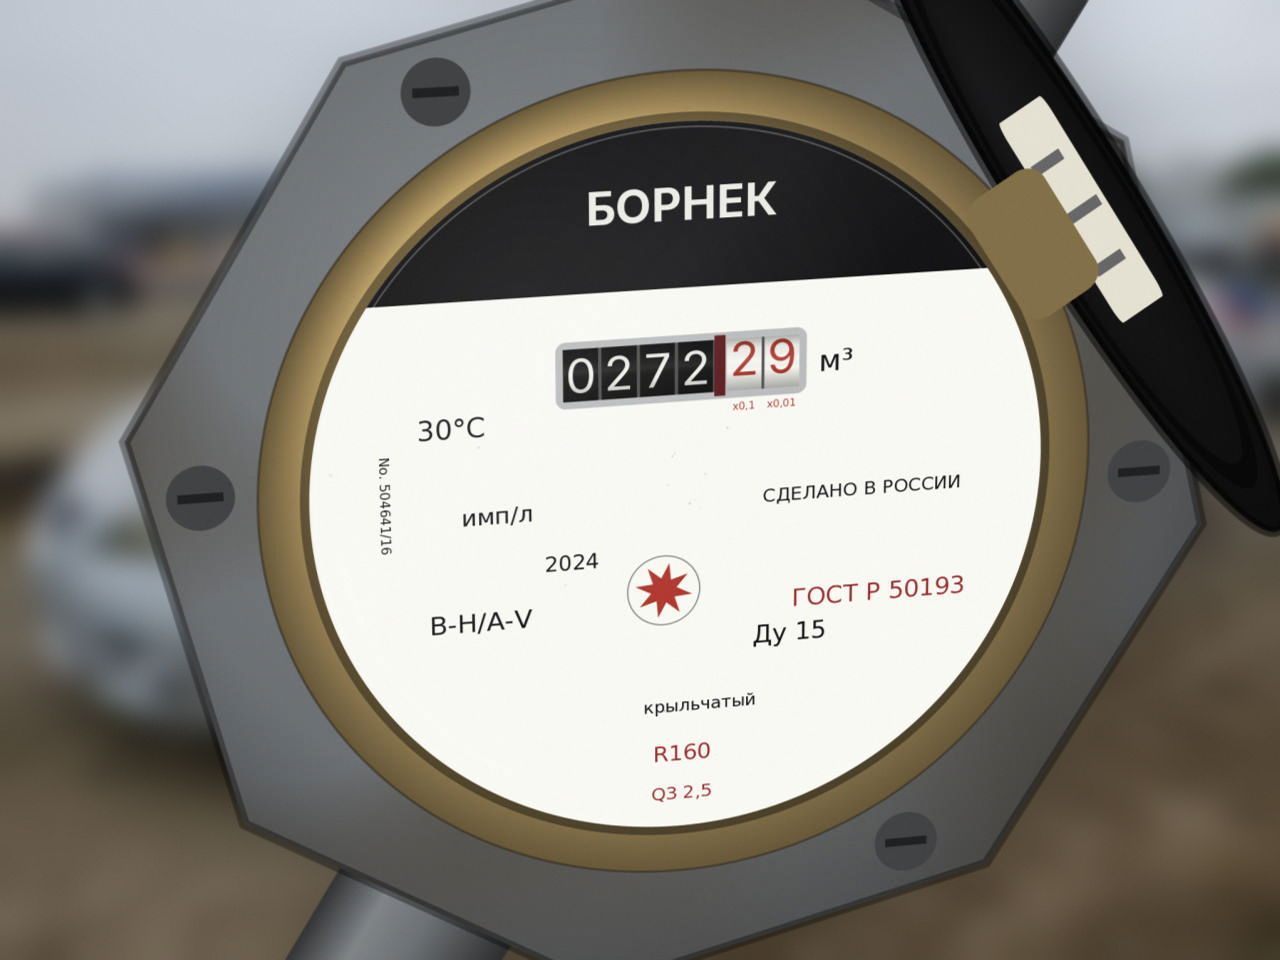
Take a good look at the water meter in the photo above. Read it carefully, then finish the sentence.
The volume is 272.29 m³
